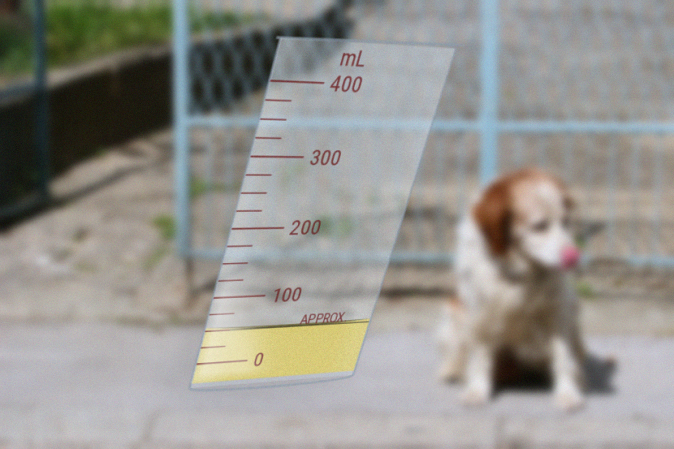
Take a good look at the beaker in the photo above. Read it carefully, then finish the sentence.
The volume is 50 mL
